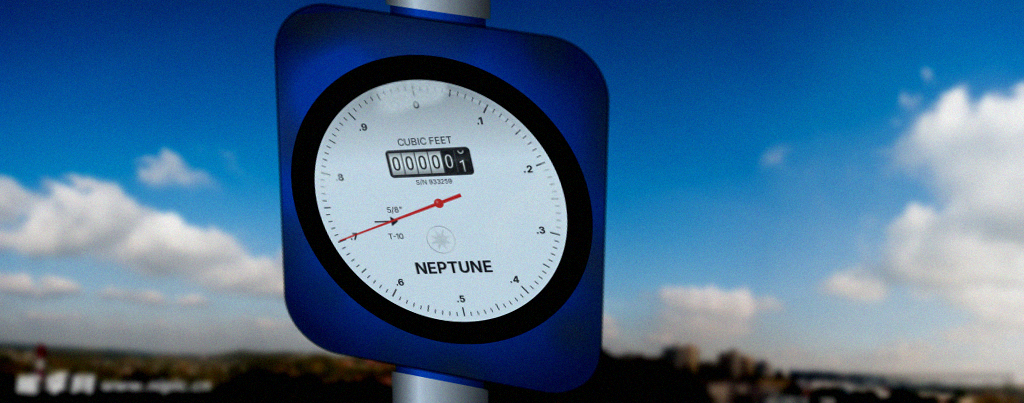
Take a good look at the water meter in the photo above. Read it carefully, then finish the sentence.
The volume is 0.70 ft³
